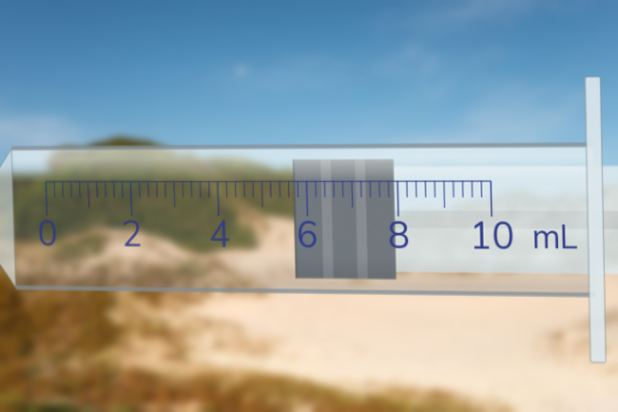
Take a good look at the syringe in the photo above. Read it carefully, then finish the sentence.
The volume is 5.7 mL
